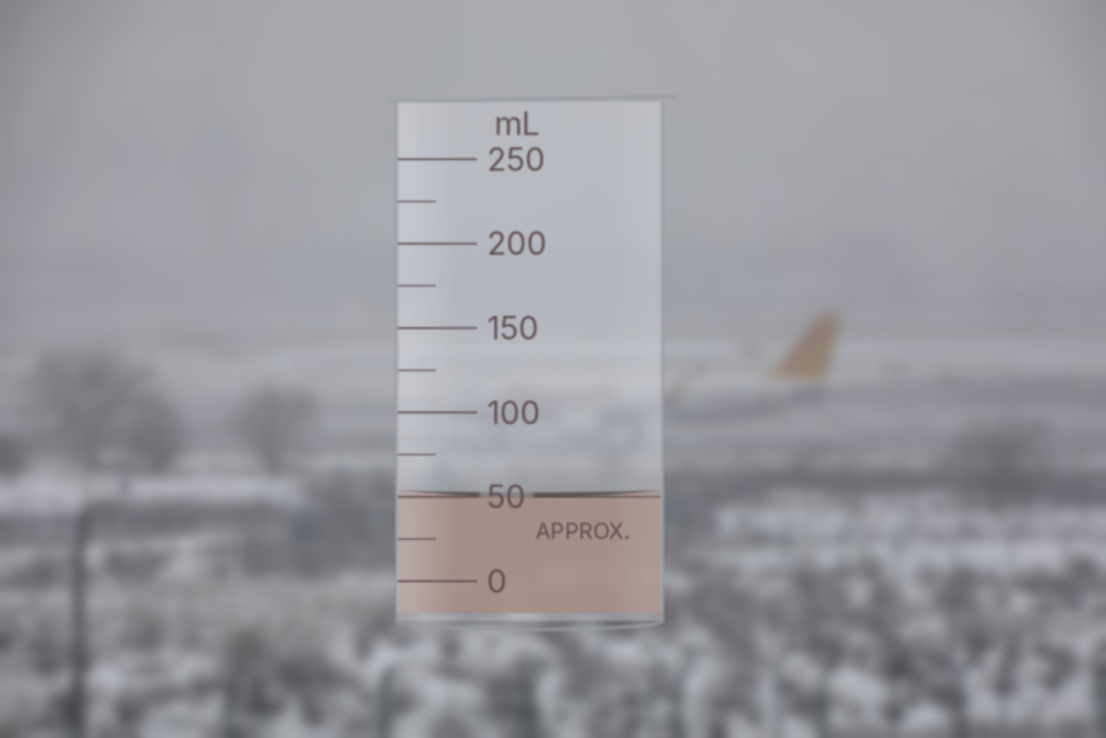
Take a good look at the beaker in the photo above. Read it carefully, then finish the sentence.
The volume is 50 mL
